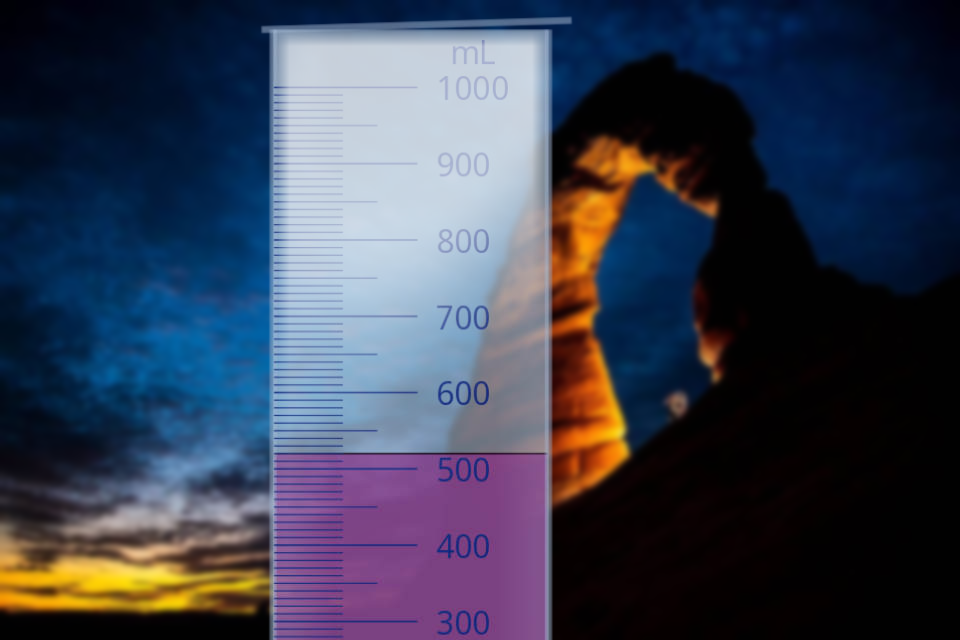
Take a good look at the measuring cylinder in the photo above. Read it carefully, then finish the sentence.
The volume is 520 mL
